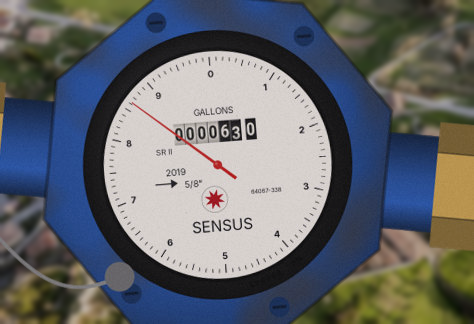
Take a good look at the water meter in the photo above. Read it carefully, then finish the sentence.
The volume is 628.6 gal
